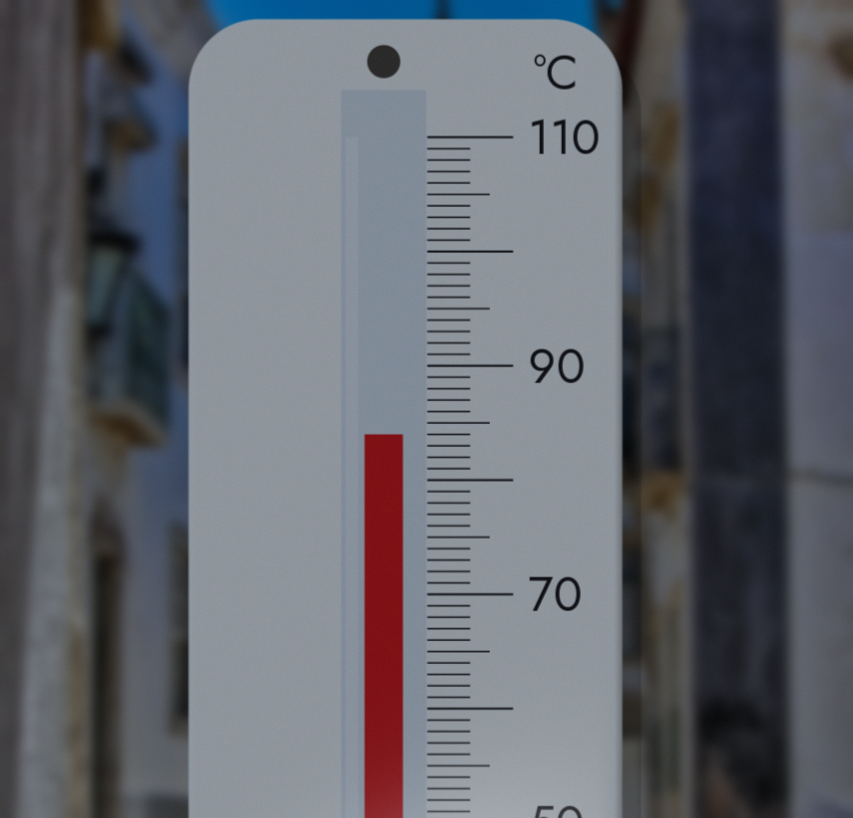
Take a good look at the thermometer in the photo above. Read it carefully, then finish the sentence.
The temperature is 84 °C
